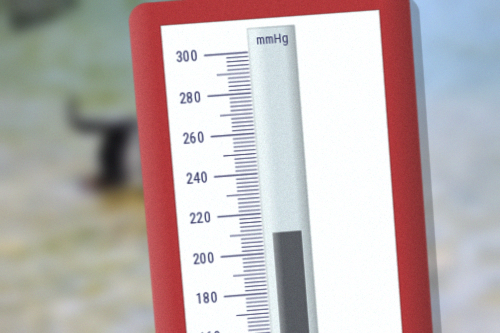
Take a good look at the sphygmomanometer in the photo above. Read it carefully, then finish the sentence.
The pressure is 210 mmHg
